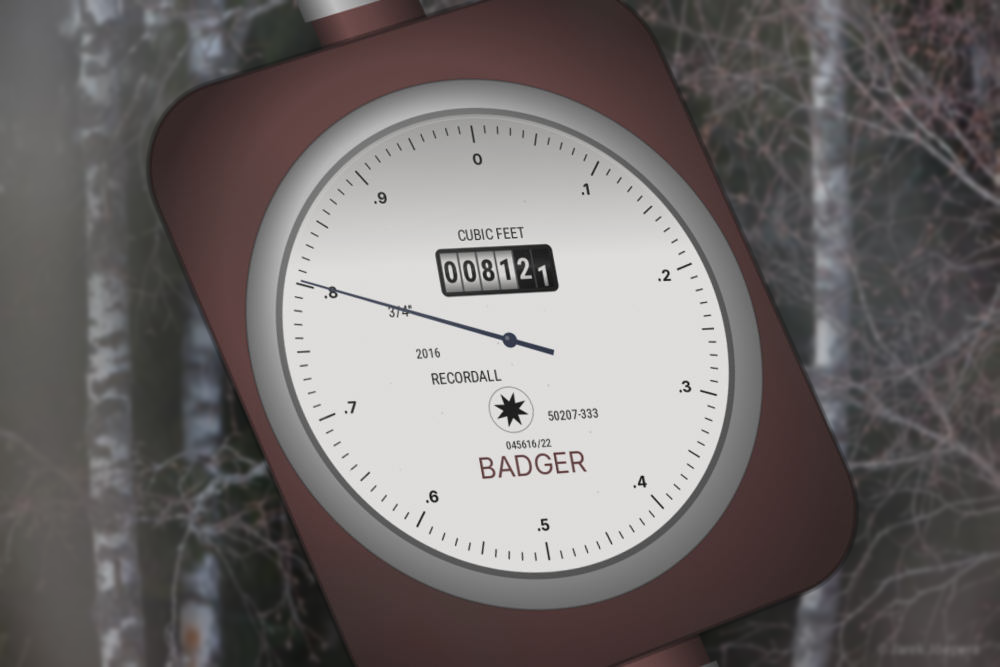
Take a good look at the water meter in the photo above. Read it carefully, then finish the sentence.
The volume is 8120.80 ft³
